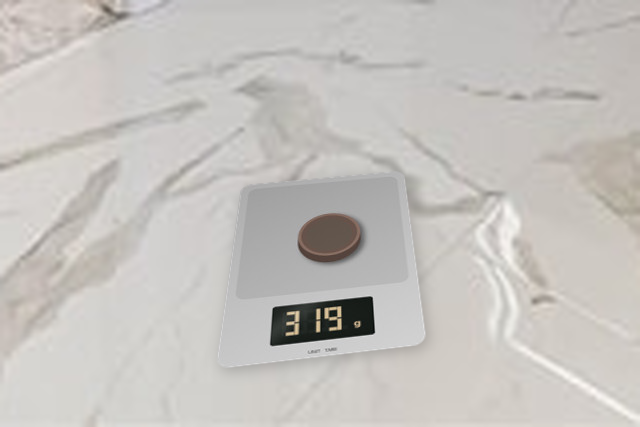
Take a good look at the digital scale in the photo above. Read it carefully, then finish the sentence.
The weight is 319 g
